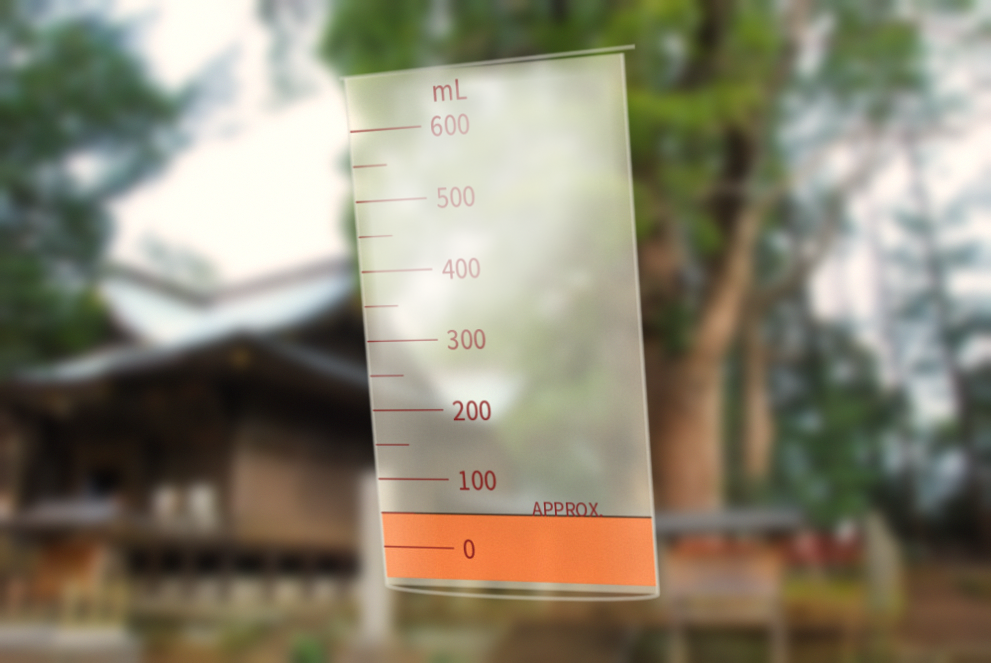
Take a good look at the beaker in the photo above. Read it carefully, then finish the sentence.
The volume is 50 mL
